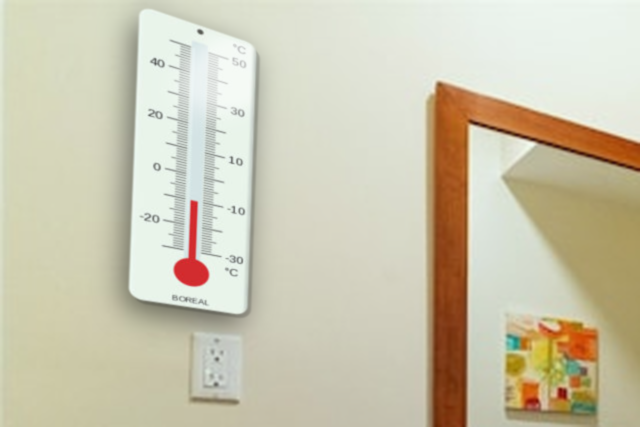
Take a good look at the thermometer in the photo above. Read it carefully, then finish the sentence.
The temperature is -10 °C
